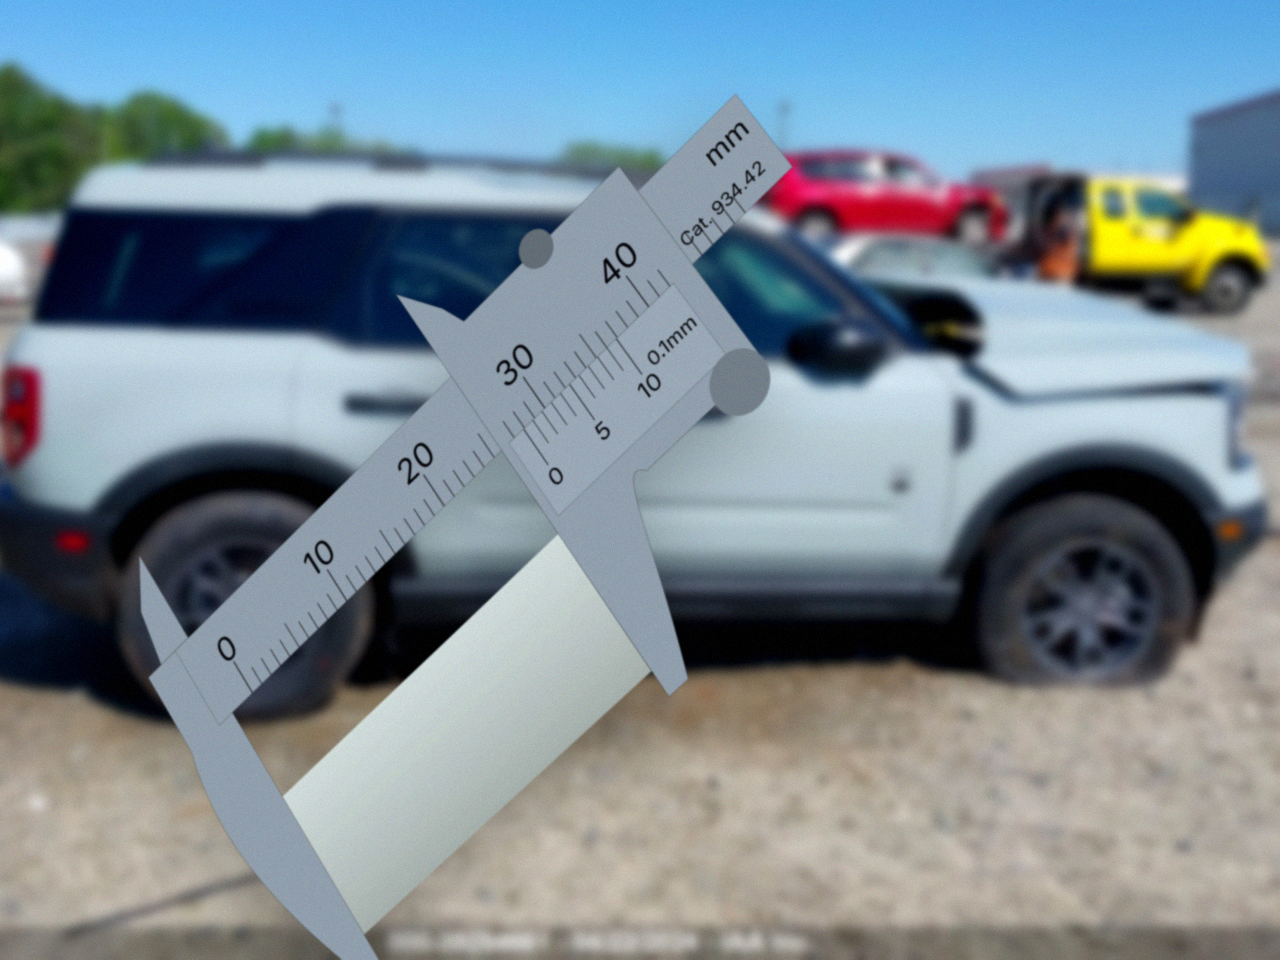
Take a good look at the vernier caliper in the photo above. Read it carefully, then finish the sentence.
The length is 27.9 mm
